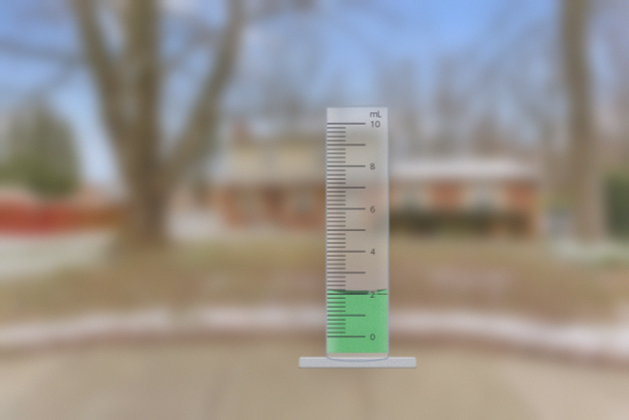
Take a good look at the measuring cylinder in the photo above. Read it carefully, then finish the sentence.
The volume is 2 mL
